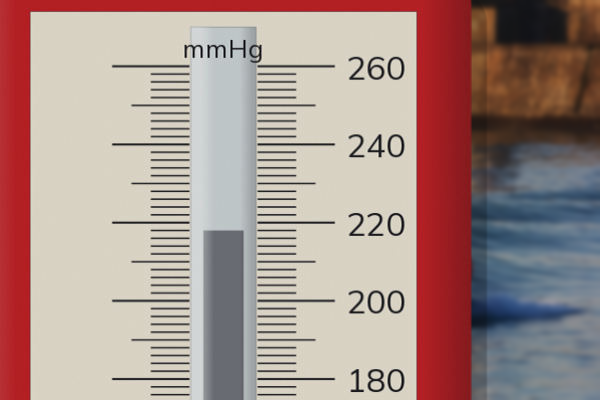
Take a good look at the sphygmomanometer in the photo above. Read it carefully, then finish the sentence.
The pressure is 218 mmHg
